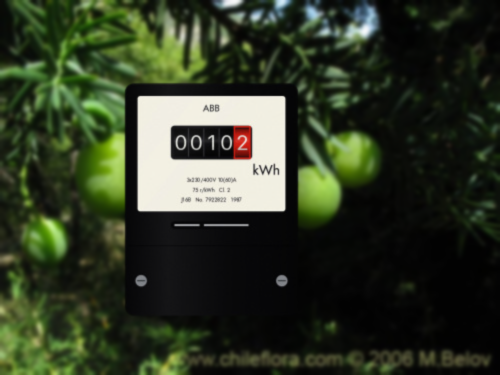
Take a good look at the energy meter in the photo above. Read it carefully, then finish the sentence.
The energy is 10.2 kWh
